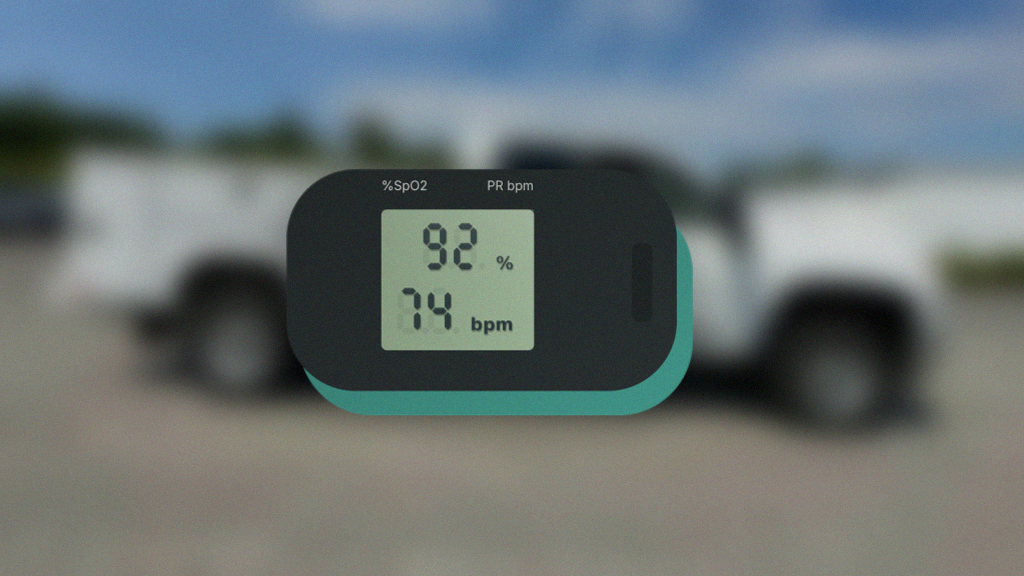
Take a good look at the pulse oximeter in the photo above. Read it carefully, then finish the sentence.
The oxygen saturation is 92 %
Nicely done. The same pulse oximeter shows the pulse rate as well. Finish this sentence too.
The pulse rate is 74 bpm
